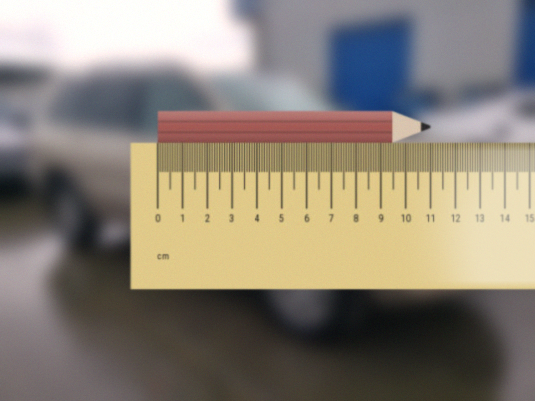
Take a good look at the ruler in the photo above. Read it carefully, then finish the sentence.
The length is 11 cm
